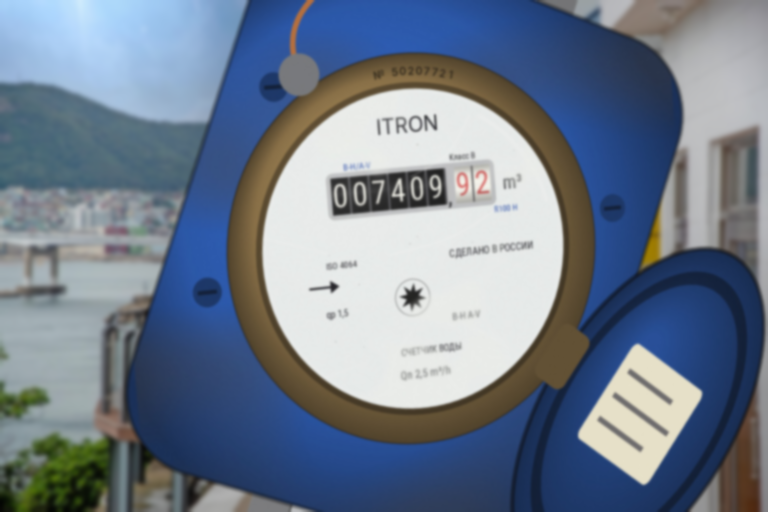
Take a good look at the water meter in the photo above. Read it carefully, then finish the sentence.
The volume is 7409.92 m³
